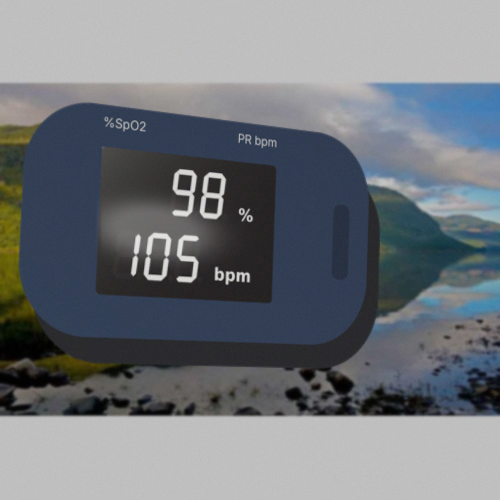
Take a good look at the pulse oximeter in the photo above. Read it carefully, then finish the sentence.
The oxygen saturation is 98 %
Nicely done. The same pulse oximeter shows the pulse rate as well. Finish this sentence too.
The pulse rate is 105 bpm
